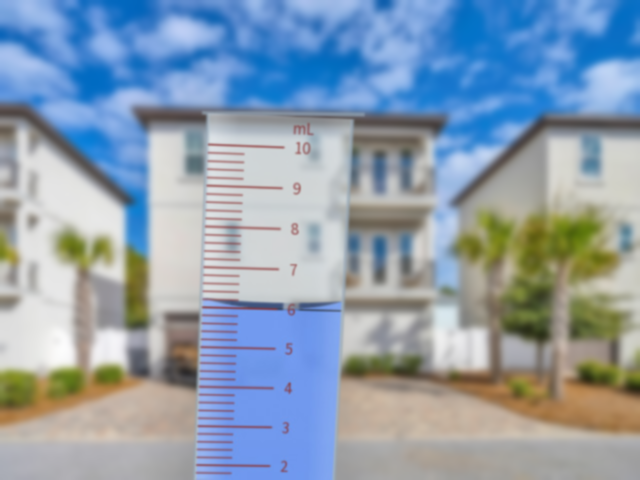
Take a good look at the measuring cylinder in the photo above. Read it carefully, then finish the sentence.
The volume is 6 mL
